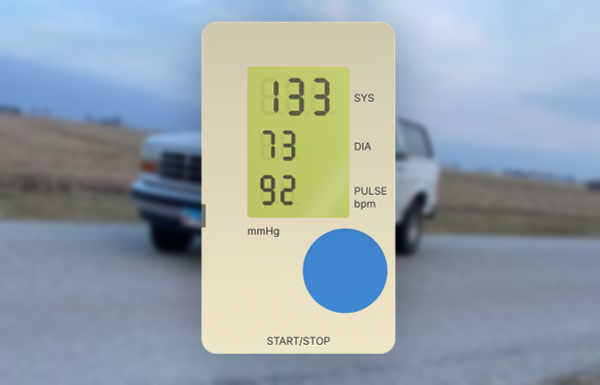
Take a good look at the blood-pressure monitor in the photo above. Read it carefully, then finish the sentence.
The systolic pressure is 133 mmHg
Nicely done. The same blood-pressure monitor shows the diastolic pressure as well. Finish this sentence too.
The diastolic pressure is 73 mmHg
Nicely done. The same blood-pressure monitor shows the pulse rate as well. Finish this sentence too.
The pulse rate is 92 bpm
